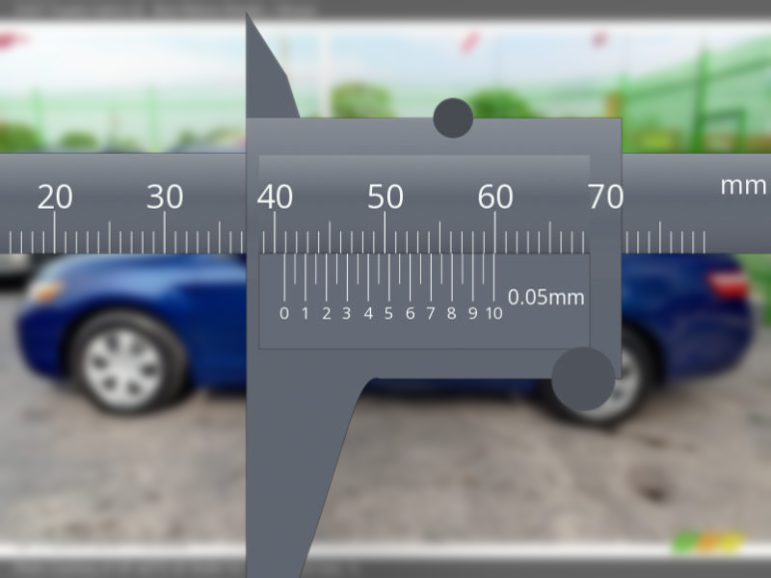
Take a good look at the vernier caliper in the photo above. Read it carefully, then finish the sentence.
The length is 40.9 mm
